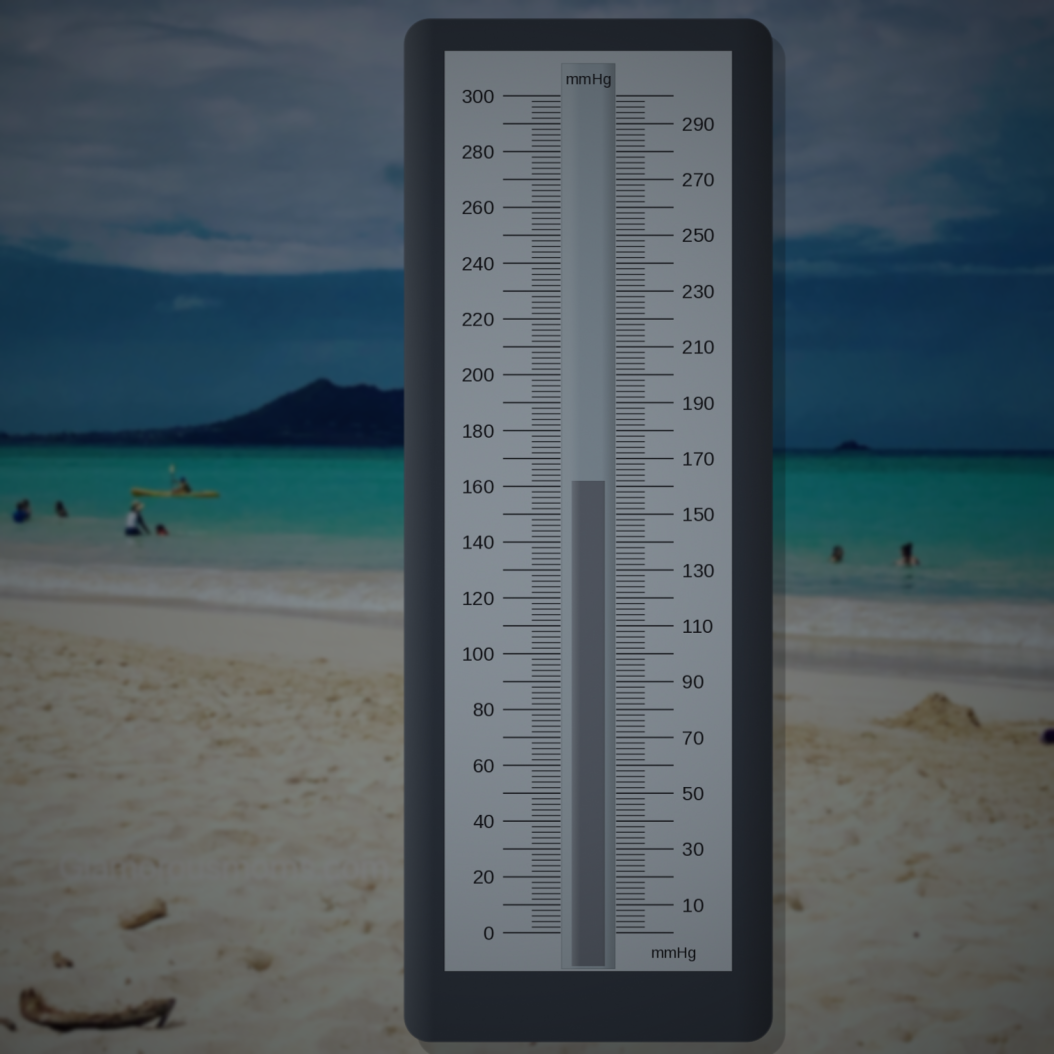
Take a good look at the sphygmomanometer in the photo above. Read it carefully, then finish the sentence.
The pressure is 162 mmHg
